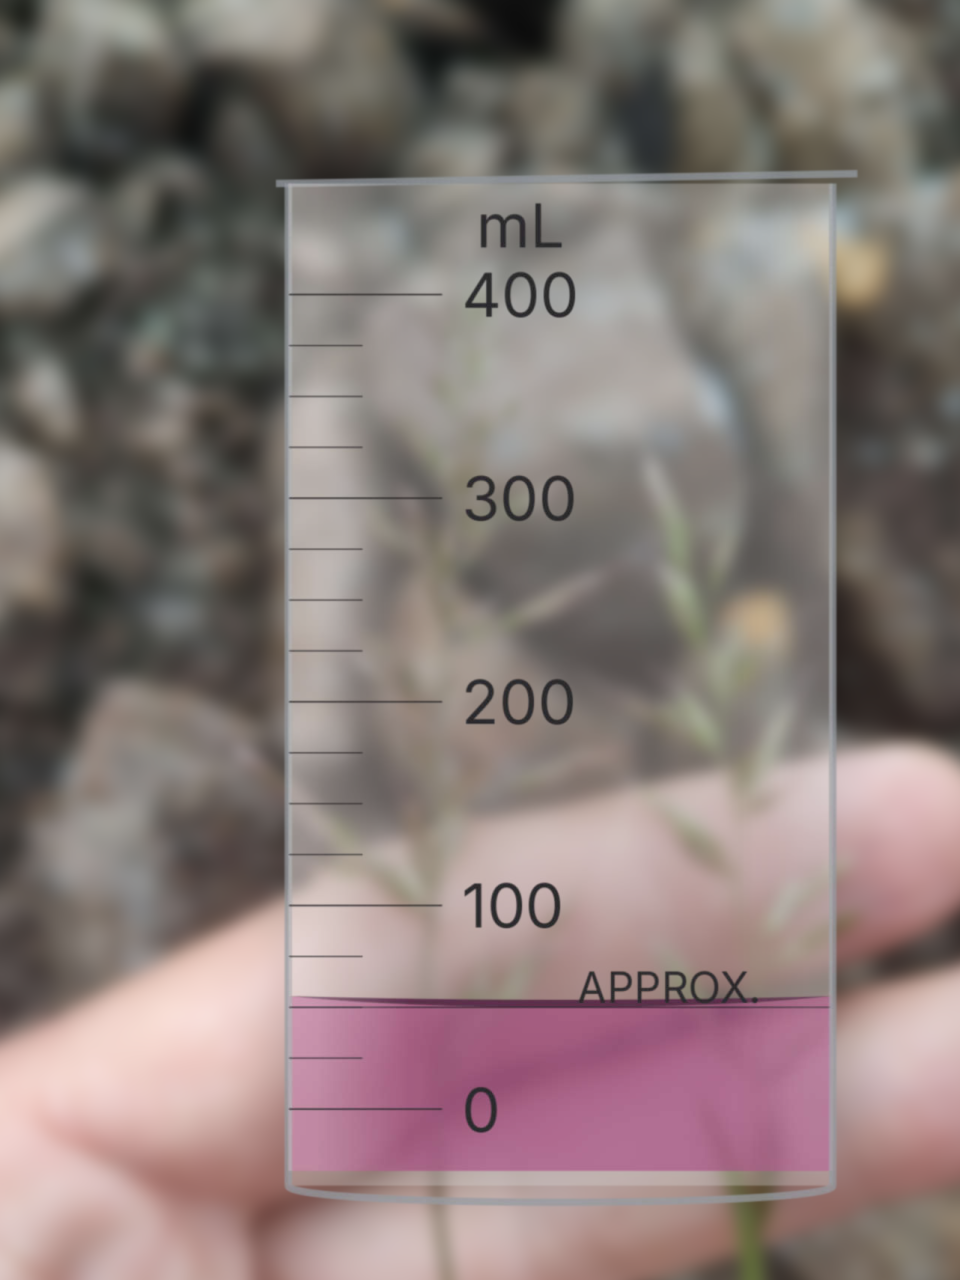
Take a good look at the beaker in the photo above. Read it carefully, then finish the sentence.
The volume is 50 mL
